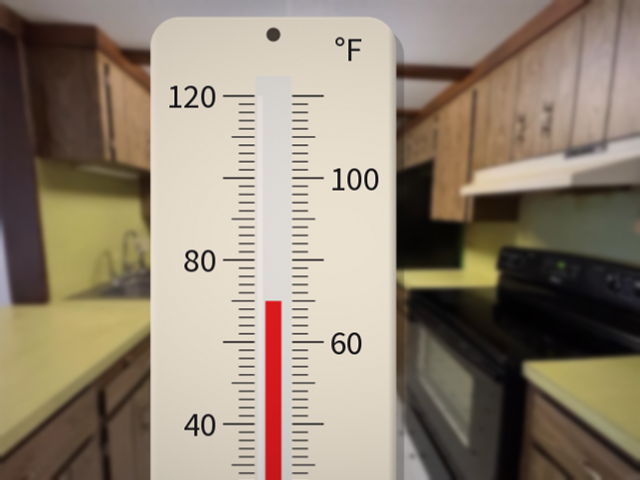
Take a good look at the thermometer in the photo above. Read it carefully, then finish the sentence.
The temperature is 70 °F
